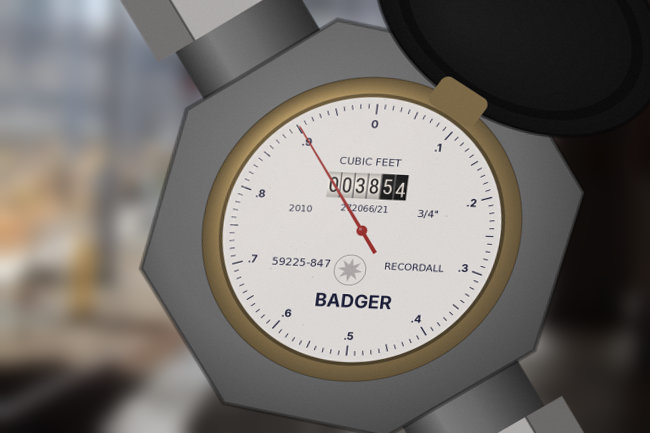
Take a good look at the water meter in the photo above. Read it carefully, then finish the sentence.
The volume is 3853.90 ft³
